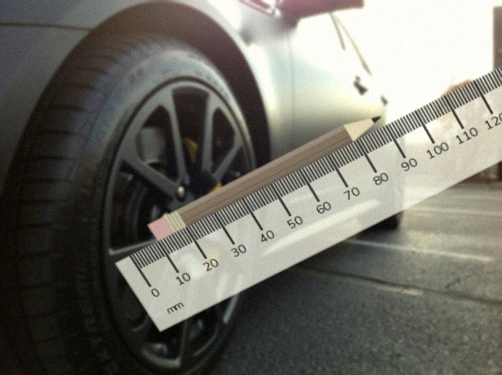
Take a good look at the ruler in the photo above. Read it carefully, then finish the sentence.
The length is 80 mm
